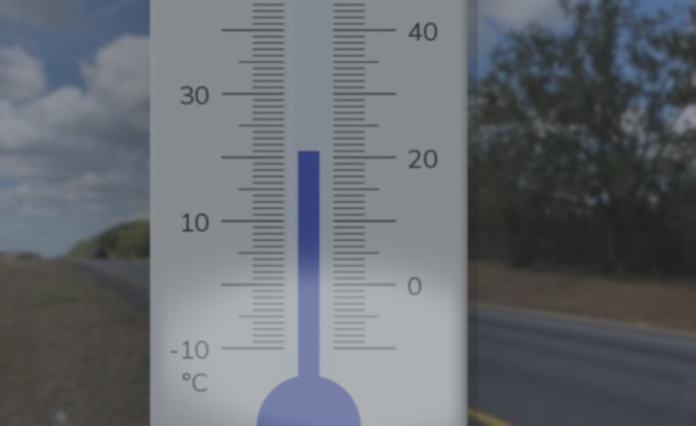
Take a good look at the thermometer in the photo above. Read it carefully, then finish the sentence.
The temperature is 21 °C
